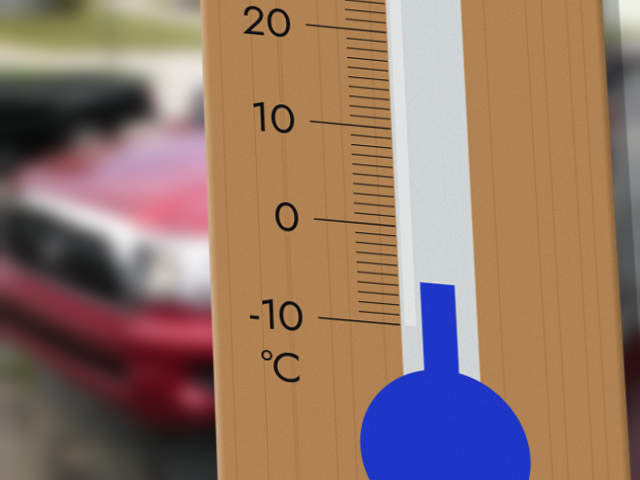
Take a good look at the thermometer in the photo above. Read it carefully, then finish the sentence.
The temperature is -5.5 °C
